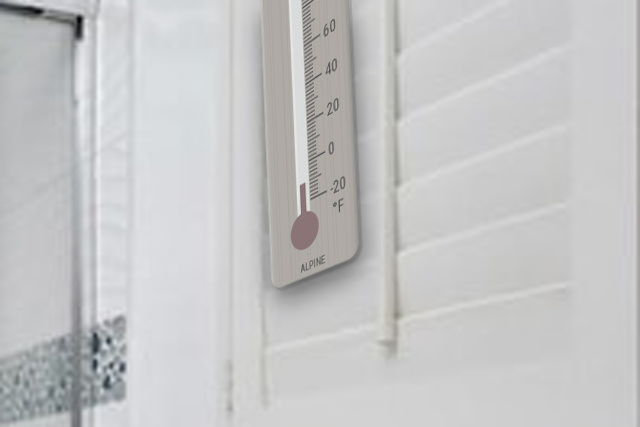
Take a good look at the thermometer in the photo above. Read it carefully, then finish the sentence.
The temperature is -10 °F
